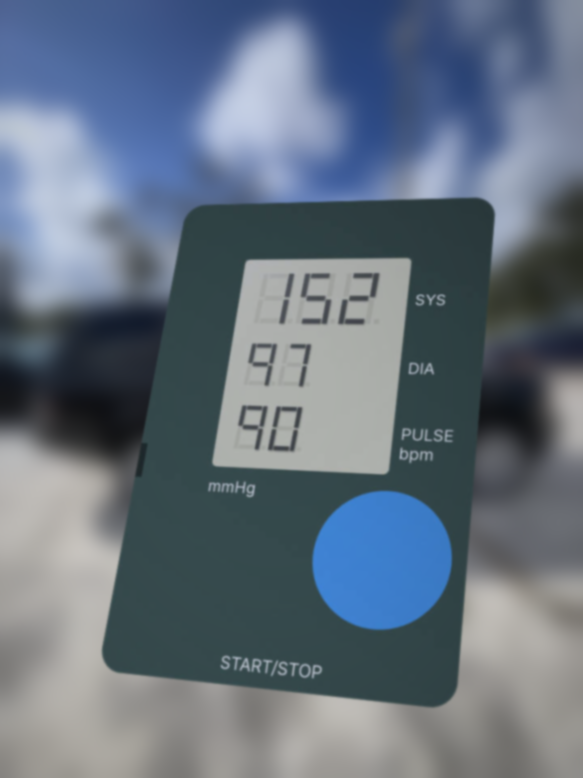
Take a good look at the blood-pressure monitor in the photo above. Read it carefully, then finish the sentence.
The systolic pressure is 152 mmHg
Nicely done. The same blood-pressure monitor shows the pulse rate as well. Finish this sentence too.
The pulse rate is 90 bpm
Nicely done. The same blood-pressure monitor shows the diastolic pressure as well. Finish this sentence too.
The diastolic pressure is 97 mmHg
